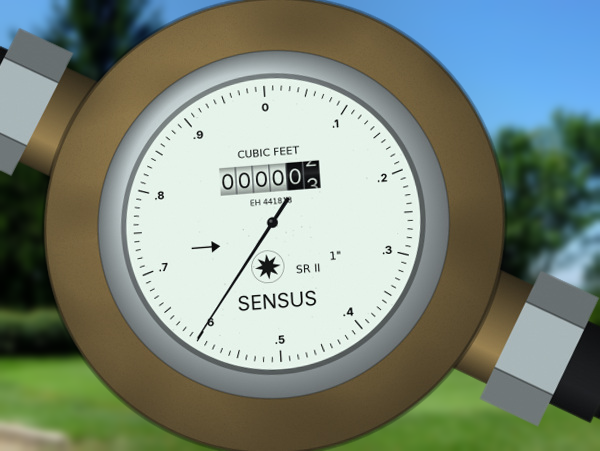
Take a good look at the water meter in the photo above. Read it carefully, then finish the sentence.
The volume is 2.60 ft³
